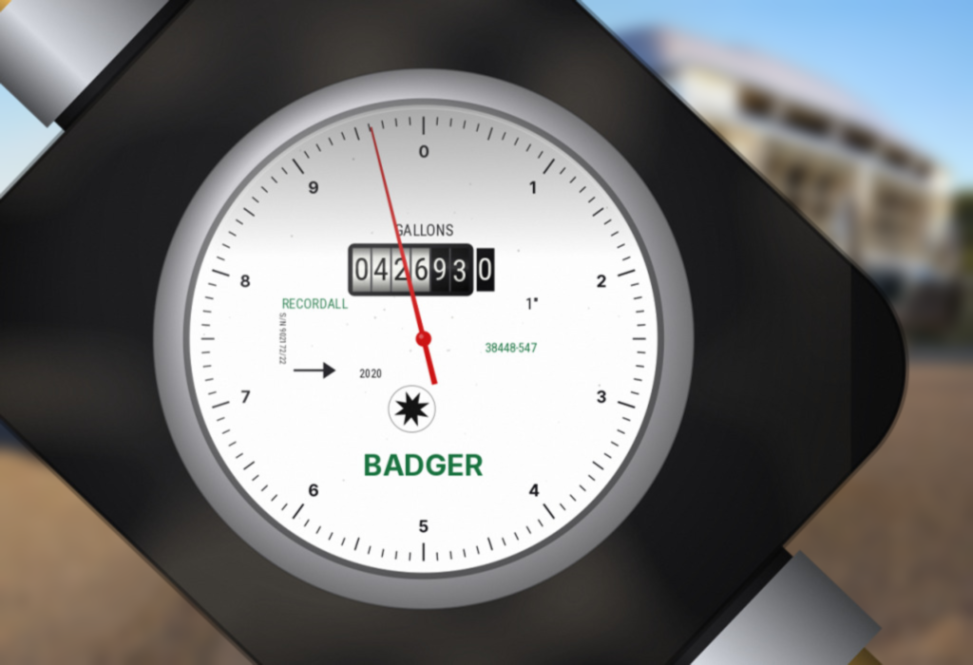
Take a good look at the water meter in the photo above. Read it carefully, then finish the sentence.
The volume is 426929.6 gal
